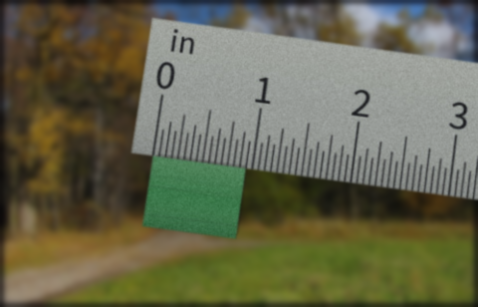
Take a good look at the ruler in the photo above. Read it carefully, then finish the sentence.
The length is 0.9375 in
